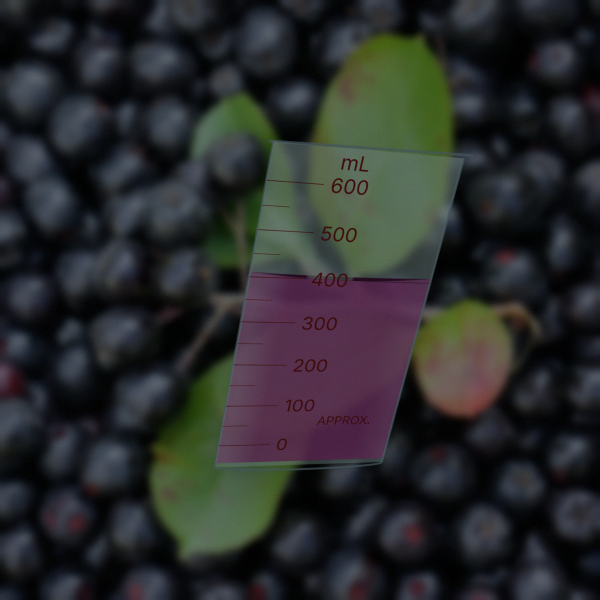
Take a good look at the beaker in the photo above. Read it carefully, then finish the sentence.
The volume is 400 mL
